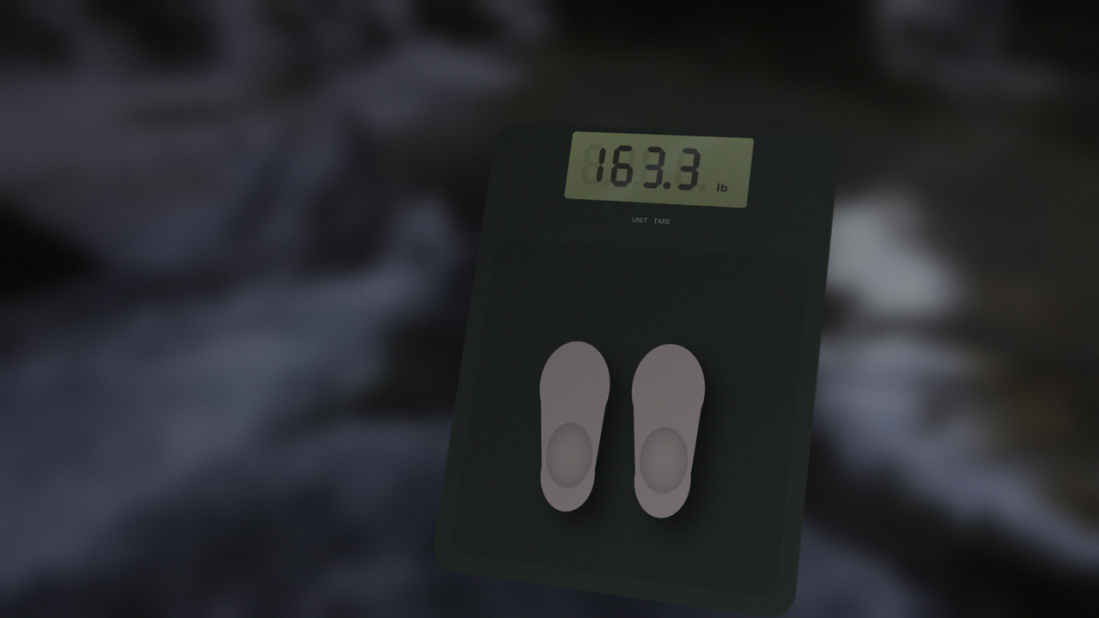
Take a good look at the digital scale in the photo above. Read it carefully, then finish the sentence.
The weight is 163.3 lb
